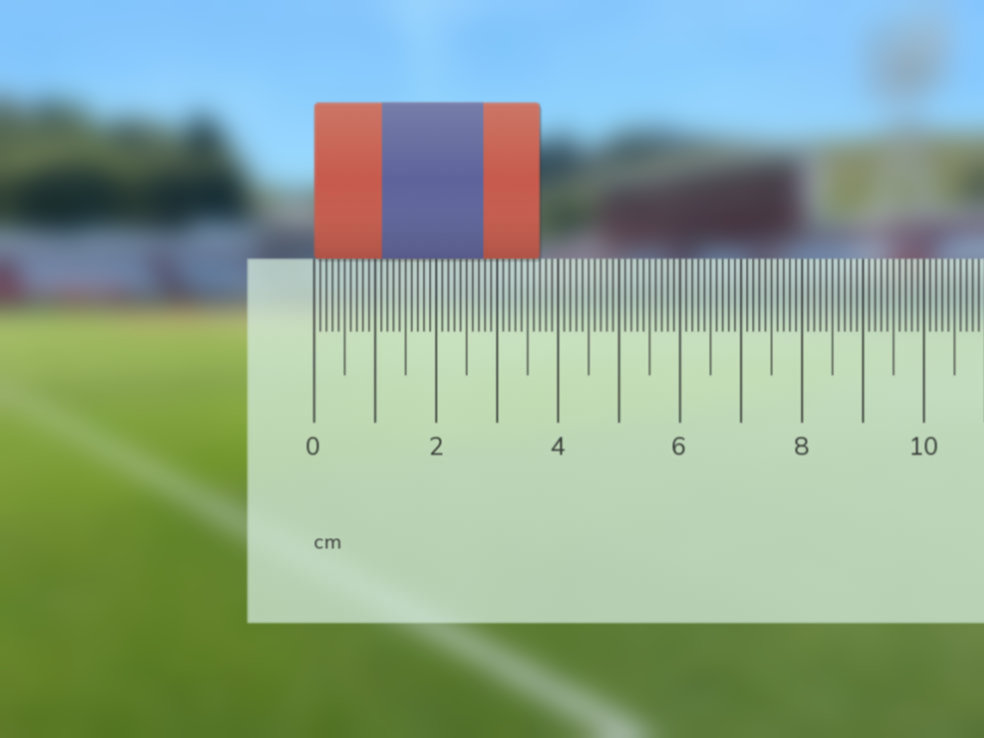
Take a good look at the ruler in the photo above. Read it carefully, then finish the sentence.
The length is 3.7 cm
